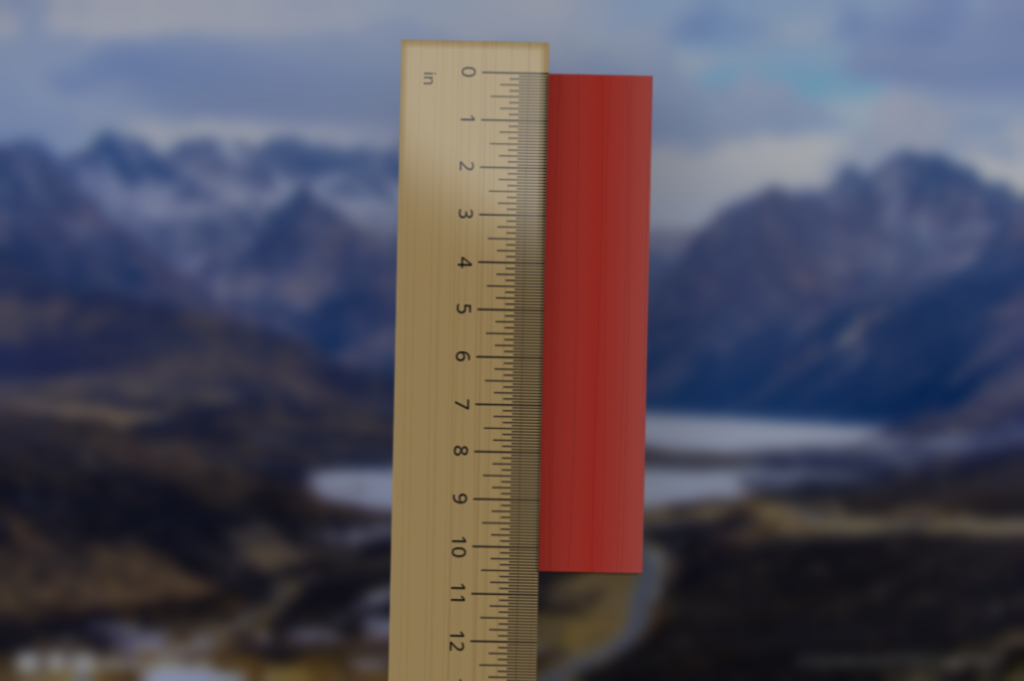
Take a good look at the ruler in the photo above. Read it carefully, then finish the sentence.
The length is 10.5 in
